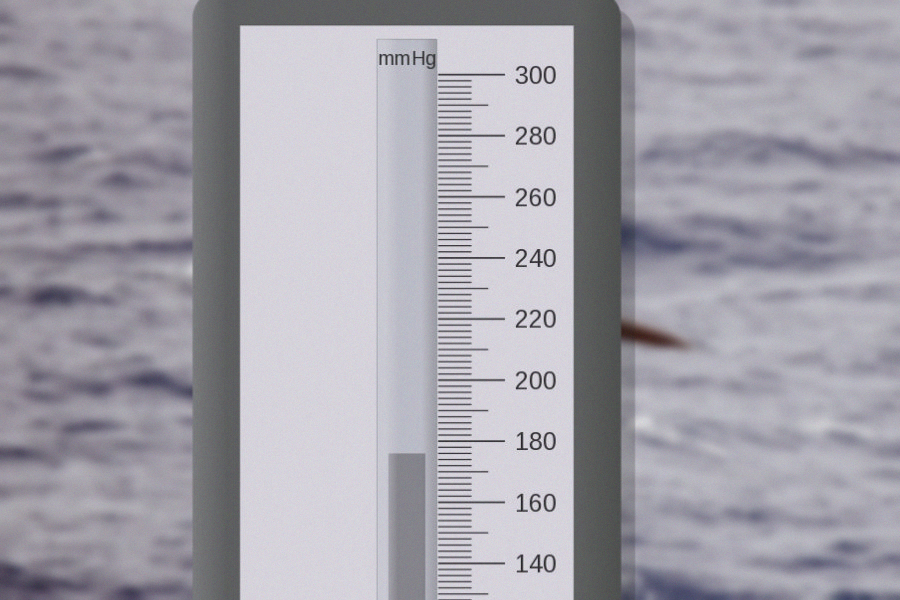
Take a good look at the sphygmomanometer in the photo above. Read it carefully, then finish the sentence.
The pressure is 176 mmHg
